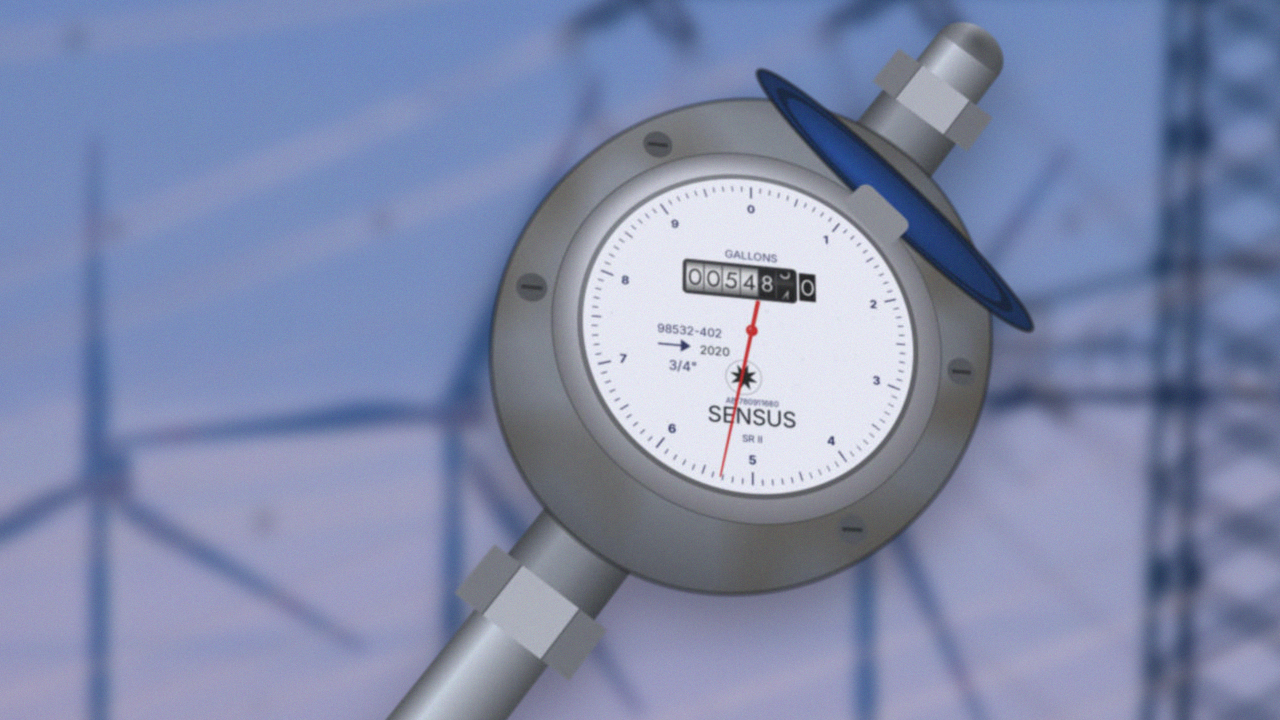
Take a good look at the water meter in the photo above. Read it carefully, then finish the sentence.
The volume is 54835.3 gal
